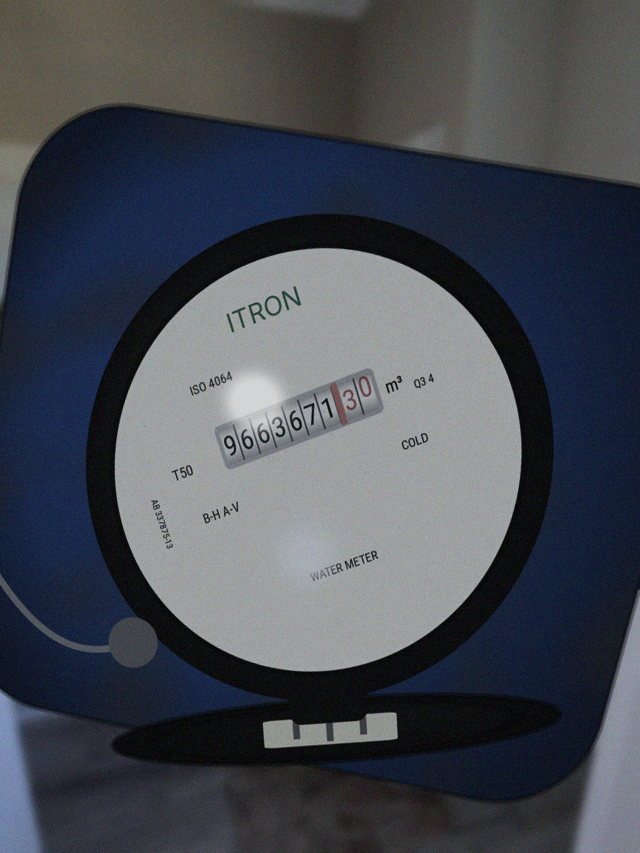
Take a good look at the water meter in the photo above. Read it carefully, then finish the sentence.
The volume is 9663671.30 m³
